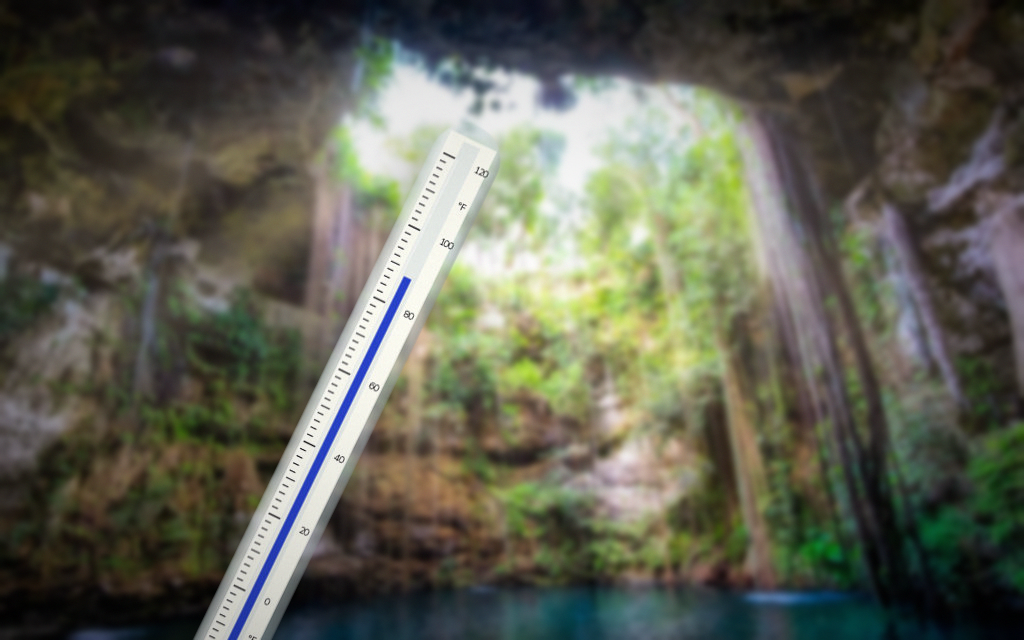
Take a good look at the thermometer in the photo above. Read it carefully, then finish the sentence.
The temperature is 88 °F
